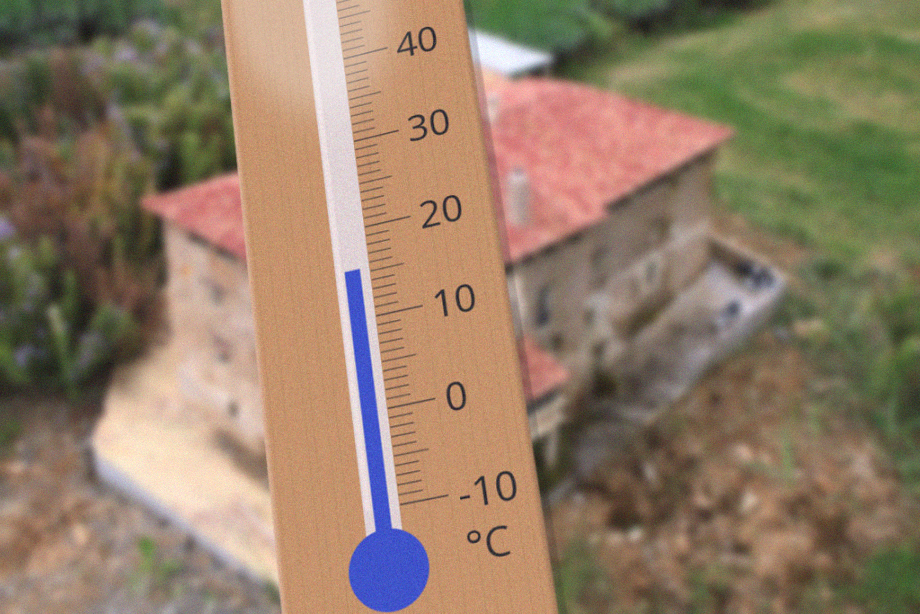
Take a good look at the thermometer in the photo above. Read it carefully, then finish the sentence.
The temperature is 15.5 °C
